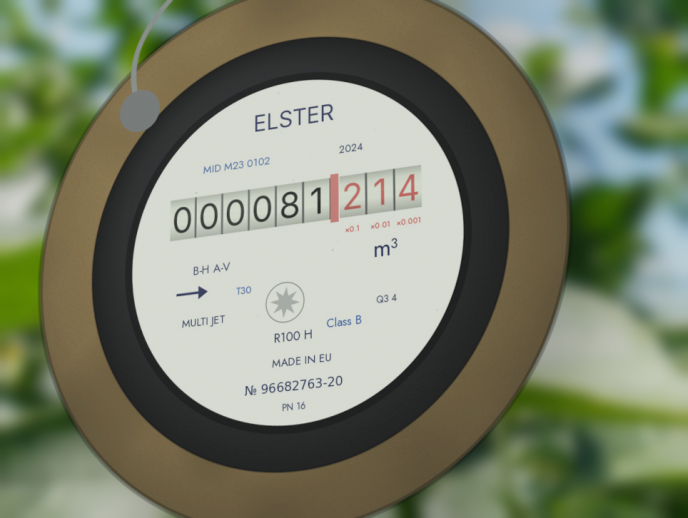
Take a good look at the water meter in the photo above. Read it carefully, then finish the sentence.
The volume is 81.214 m³
